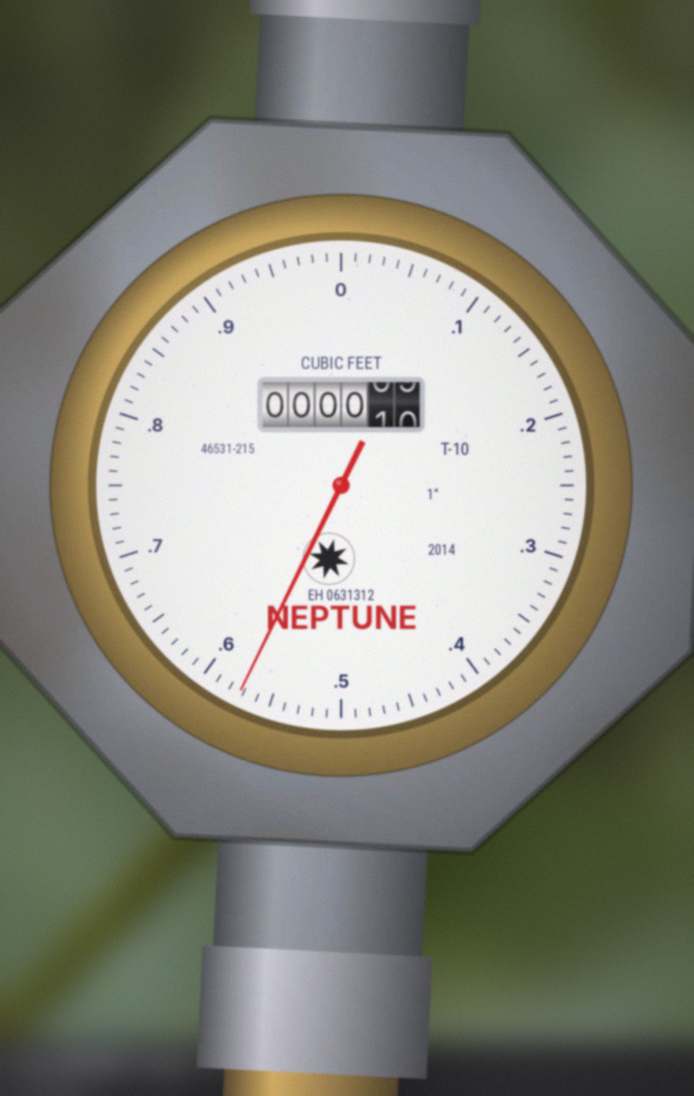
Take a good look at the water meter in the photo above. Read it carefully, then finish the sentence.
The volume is 9.57 ft³
